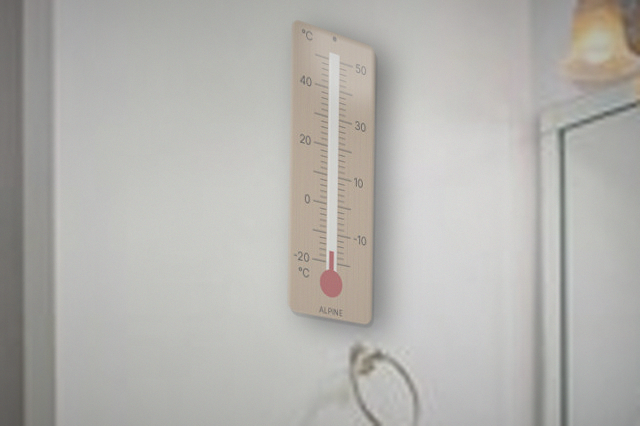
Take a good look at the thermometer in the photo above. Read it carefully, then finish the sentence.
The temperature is -16 °C
